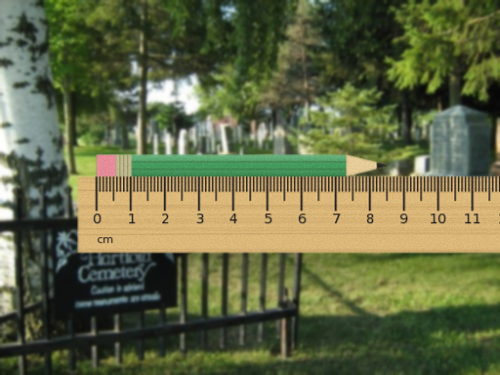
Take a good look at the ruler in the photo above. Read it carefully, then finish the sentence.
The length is 8.5 cm
